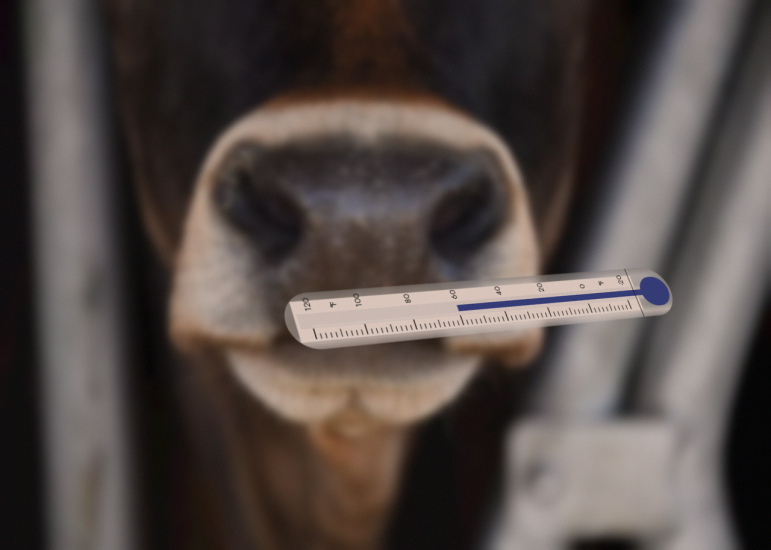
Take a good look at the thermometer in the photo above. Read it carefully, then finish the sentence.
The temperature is 60 °F
